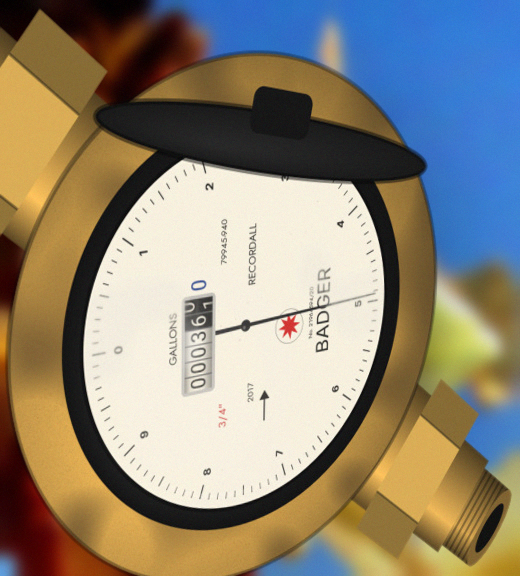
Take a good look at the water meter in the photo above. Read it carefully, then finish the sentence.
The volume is 3604.9 gal
